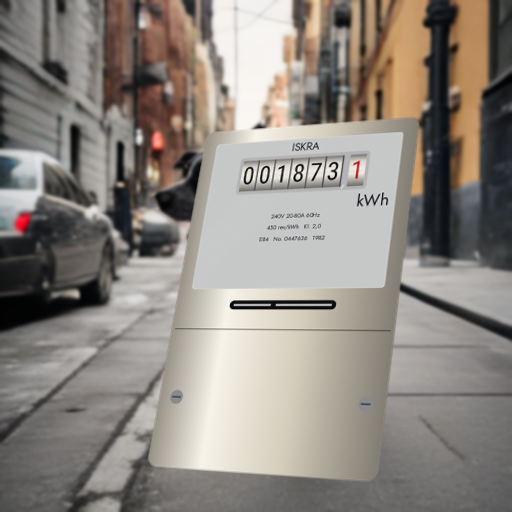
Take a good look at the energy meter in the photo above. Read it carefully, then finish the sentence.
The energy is 1873.1 kWh
